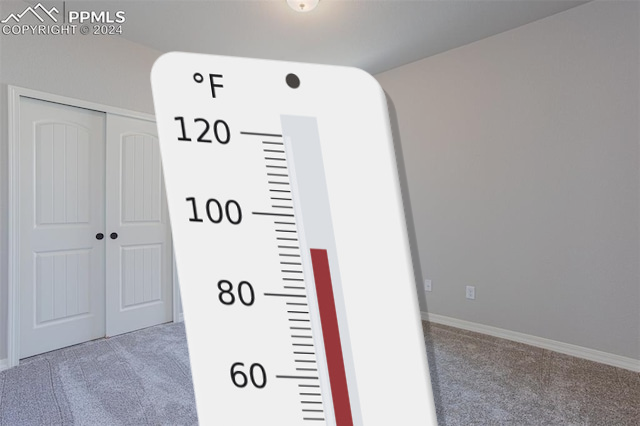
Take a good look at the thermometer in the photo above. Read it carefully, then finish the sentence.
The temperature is 92 °F
